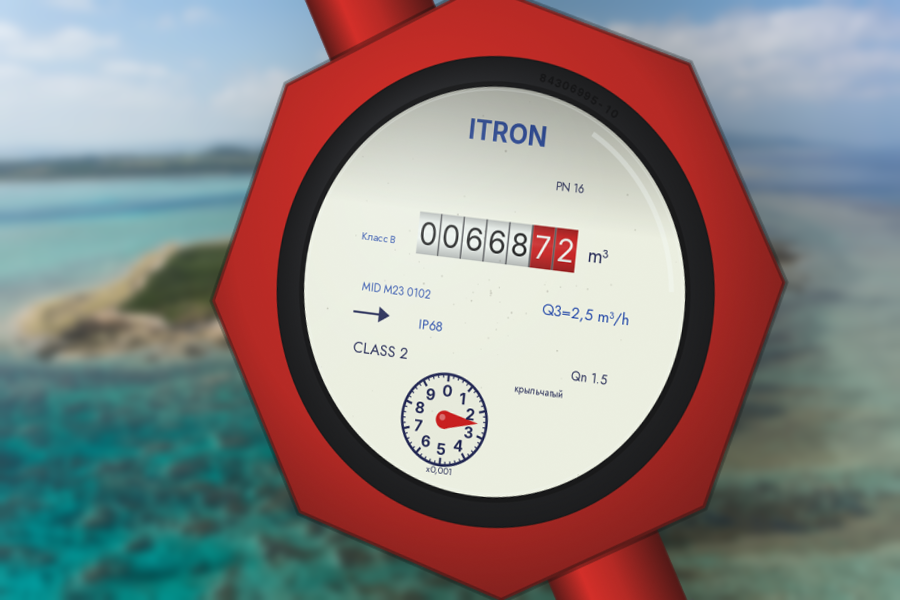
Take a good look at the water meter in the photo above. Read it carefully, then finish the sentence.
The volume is 668.722 m³
